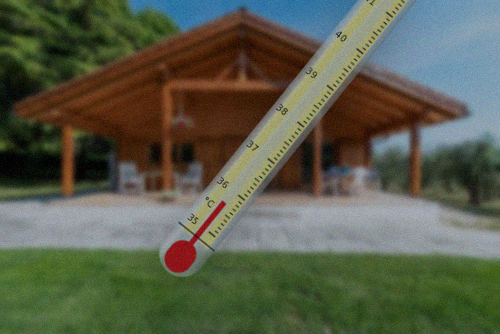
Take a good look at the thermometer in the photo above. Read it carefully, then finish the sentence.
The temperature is 35.7 °C
